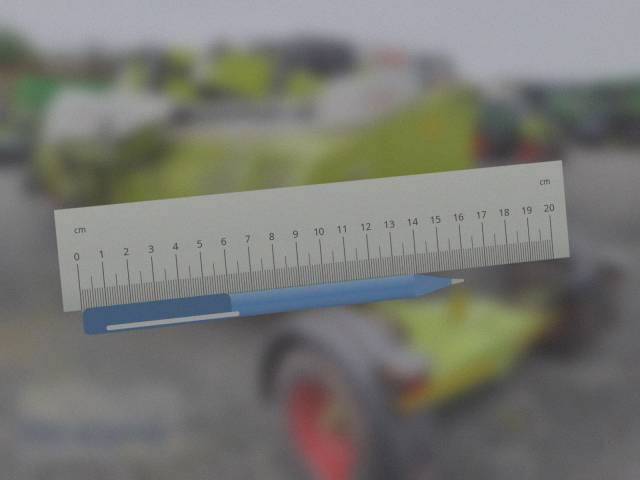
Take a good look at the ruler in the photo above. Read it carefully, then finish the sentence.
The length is 16 cm
